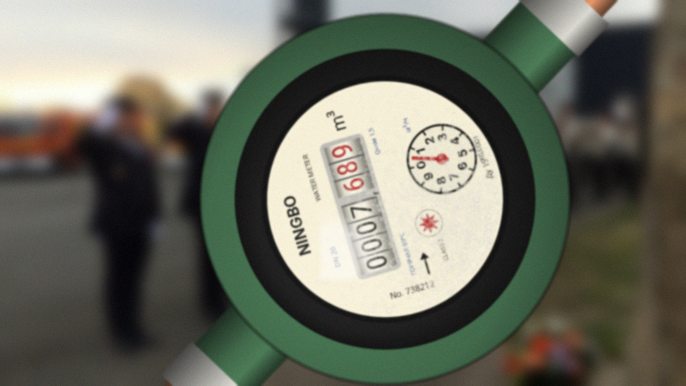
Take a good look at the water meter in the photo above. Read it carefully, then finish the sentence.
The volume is 7.6890 m³
